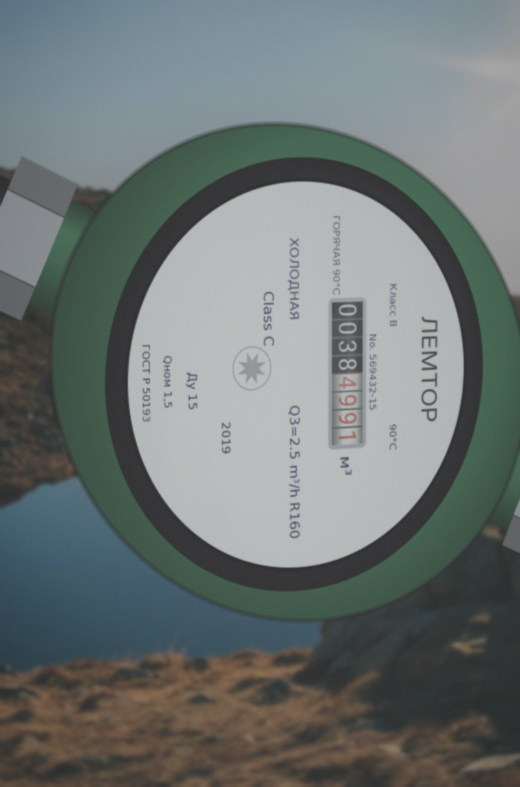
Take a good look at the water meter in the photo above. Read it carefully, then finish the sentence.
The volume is 38.4991 m³
